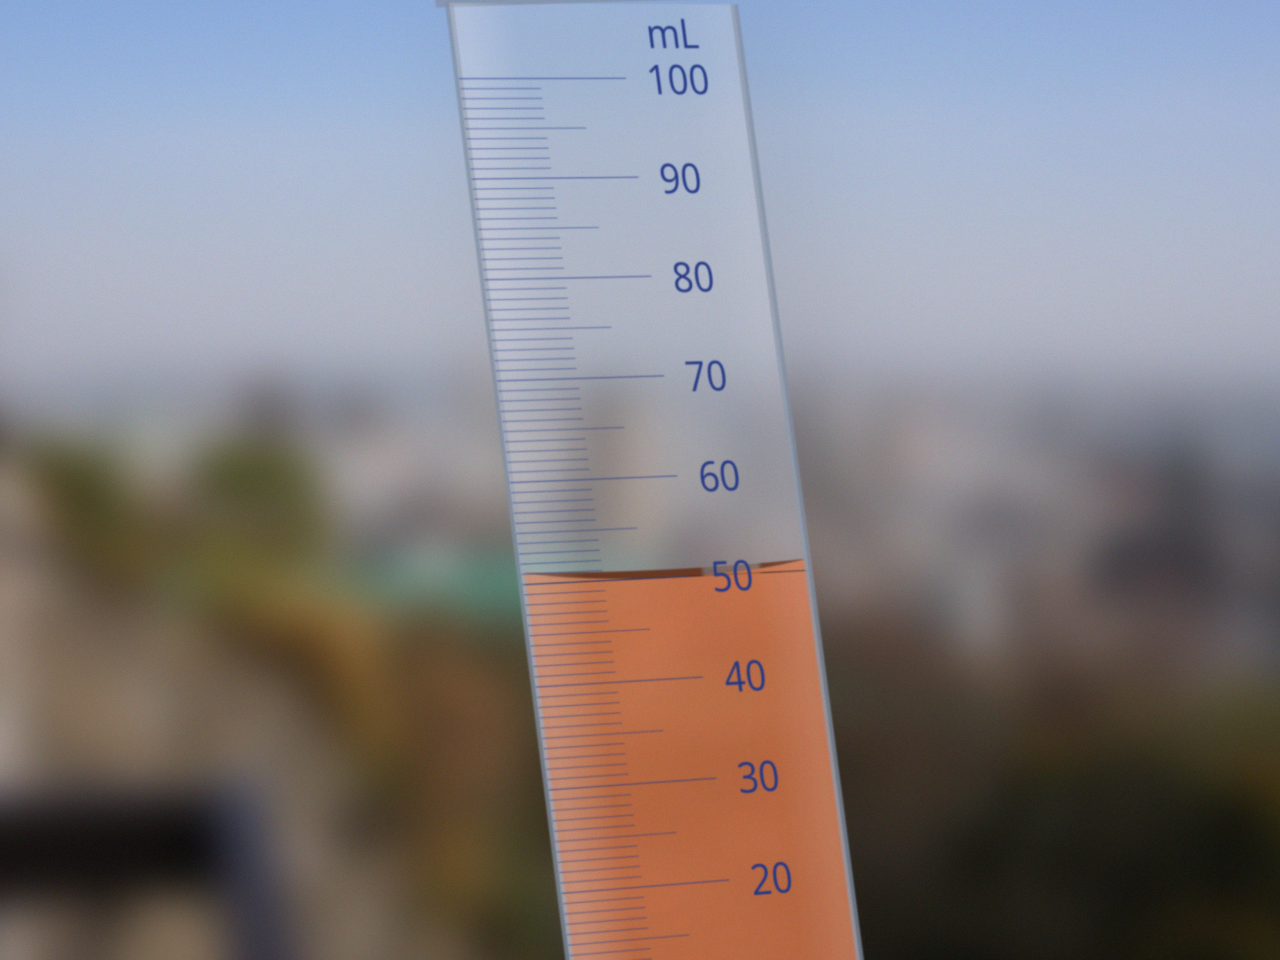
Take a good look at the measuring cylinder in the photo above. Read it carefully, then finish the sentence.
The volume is 50 mL
